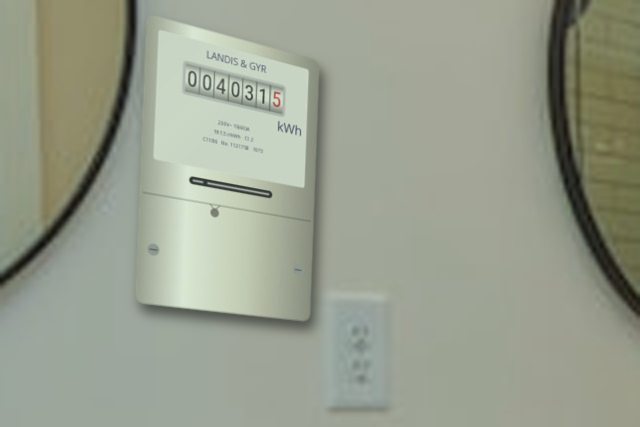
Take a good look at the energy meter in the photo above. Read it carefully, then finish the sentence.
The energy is 4031.5 kWh
